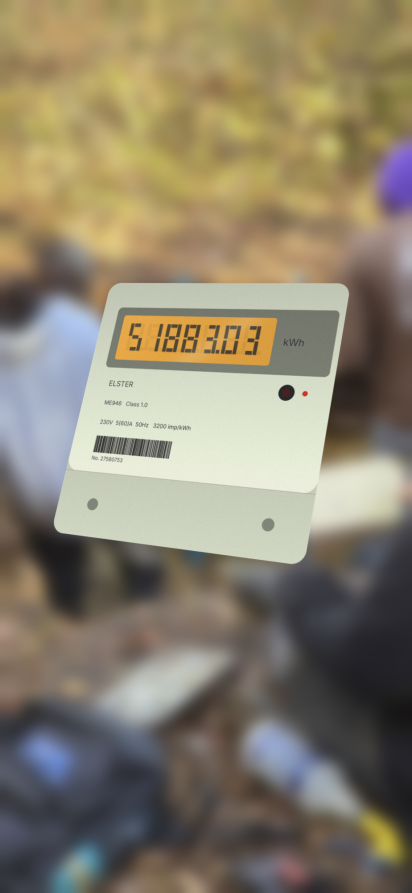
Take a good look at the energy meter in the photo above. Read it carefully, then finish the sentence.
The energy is 51883.03 kWh
